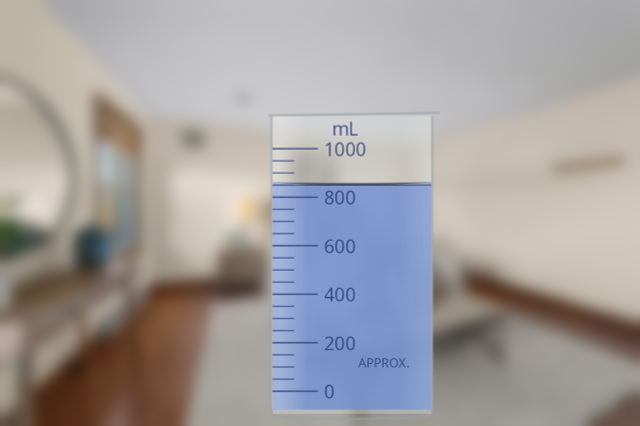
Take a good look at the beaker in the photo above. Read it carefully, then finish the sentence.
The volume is 850 mL
